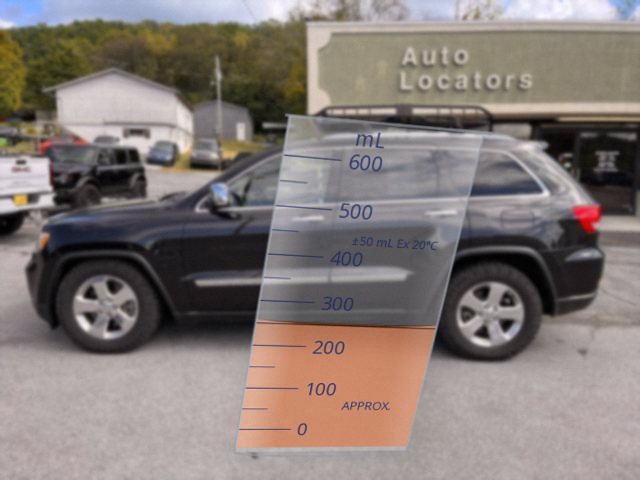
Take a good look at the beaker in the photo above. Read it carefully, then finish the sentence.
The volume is 250 mL
